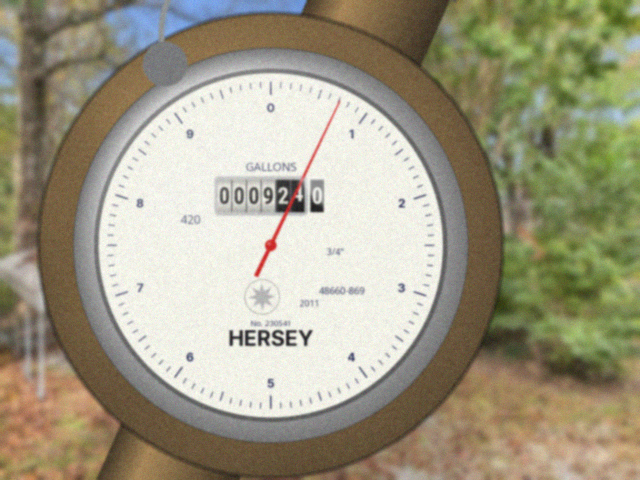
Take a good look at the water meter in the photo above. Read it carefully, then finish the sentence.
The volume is 9240.7 gal
